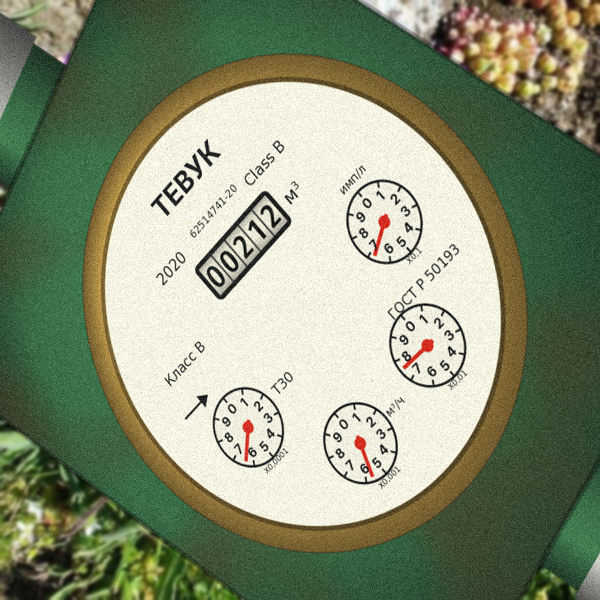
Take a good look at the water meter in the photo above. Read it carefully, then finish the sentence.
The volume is 212.6756 m³
